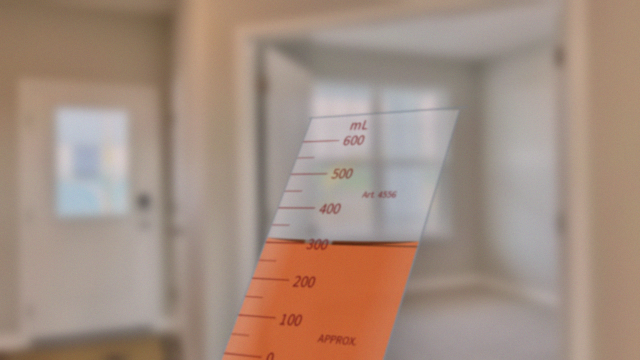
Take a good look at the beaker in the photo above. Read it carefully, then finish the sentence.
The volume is 300 mL
